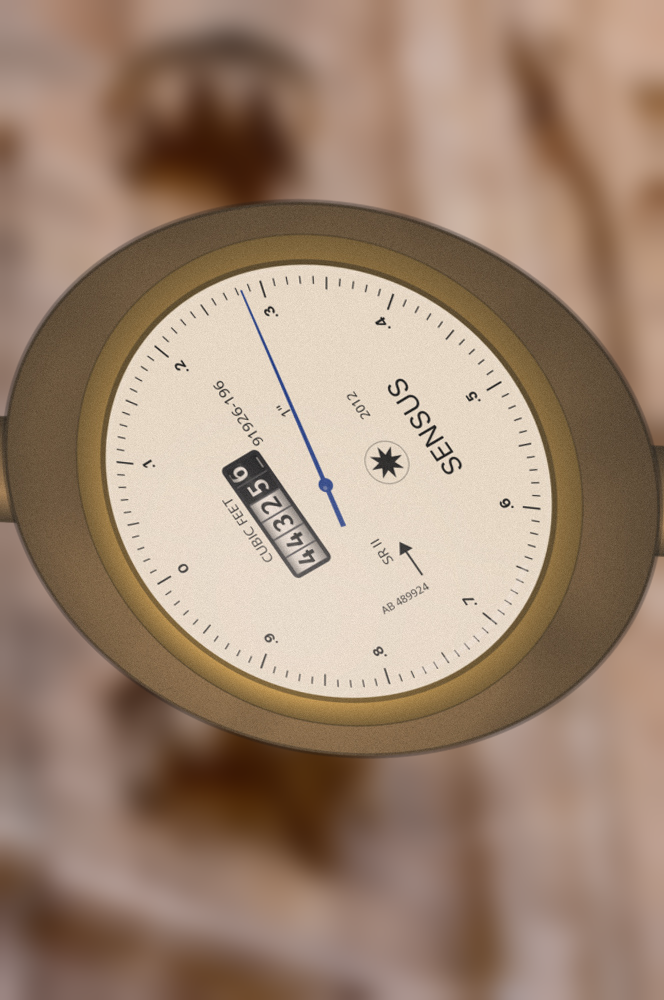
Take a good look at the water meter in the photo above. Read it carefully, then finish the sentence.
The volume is 443256.28 ft³
